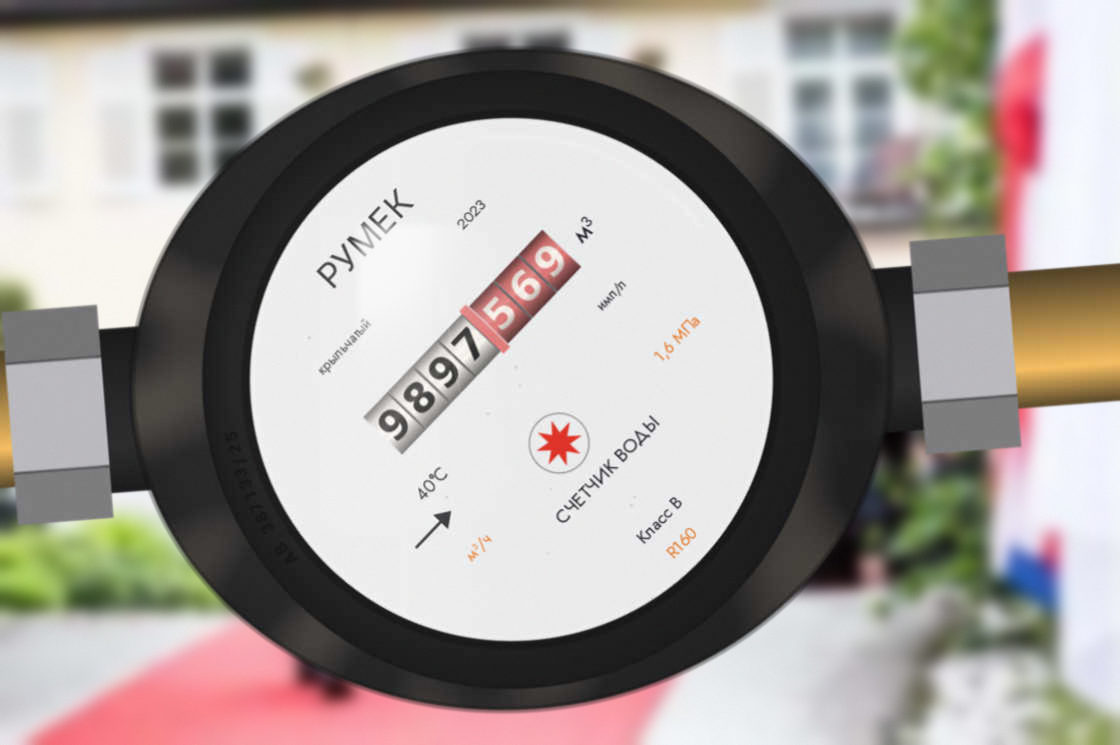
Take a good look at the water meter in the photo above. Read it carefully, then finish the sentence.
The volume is 9897.569 m³
